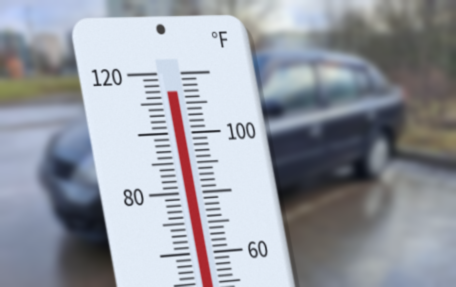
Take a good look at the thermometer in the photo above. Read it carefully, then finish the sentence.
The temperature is 114 °F
